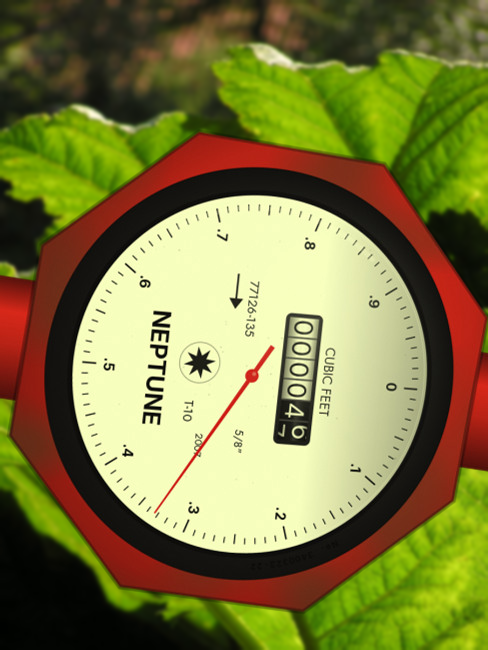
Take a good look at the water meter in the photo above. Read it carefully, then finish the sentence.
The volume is 46.33 ft³
